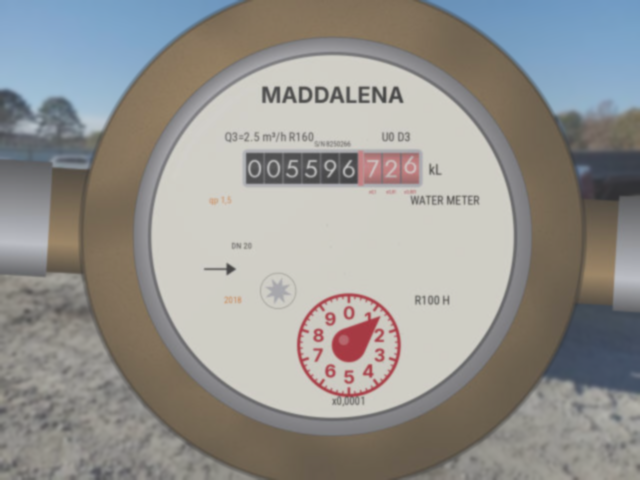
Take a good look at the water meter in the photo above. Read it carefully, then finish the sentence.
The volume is 5596.7261 kL
